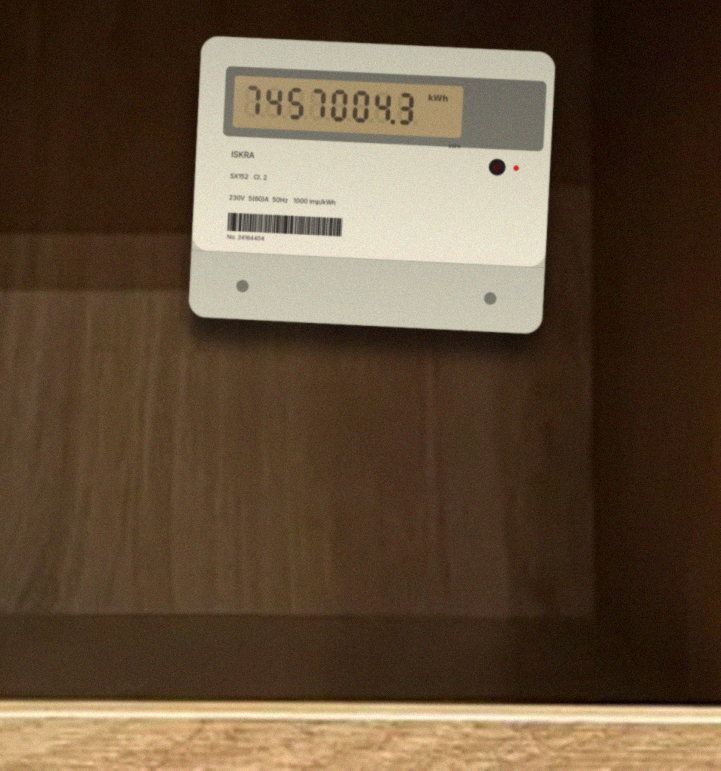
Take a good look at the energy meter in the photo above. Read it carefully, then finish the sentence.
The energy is 7457004.3 kWh
